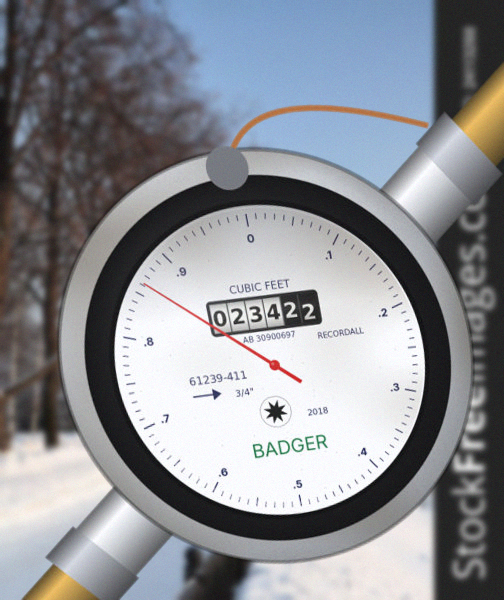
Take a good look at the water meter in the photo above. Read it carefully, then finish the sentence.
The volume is 23421.86 ft³
